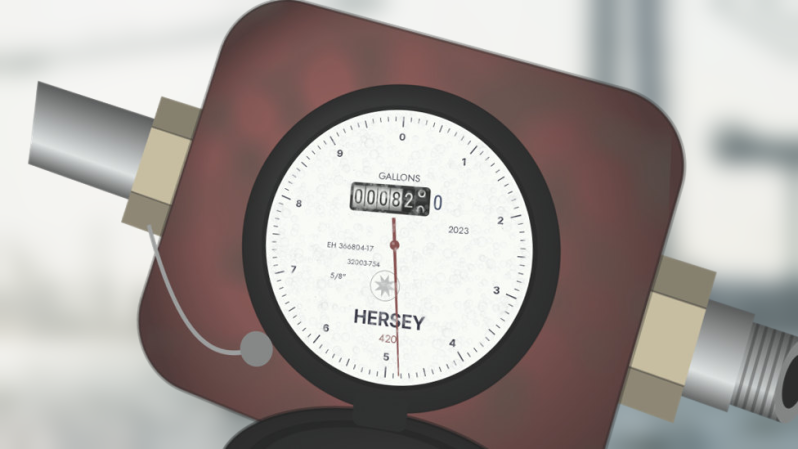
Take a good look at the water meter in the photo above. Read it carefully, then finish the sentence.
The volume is 8284.8 gal
